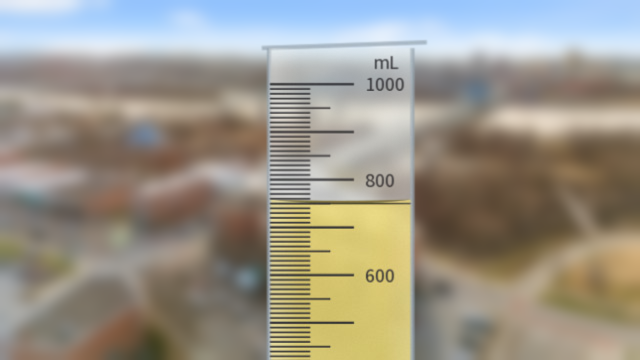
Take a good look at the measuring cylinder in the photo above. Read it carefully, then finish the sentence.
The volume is 750 mL
